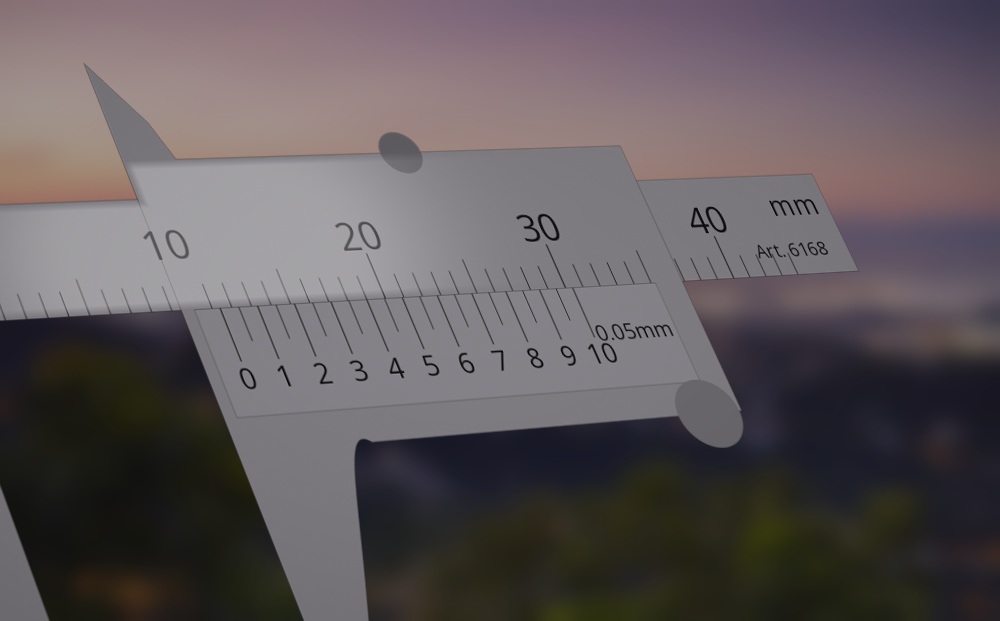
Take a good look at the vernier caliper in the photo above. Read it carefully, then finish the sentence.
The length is 11.4 mm
